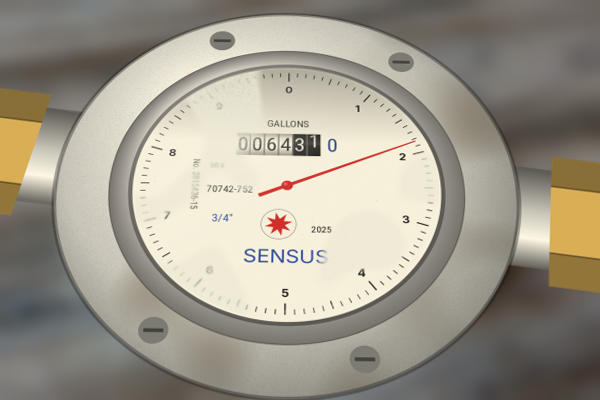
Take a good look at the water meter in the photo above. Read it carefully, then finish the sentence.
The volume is 64311.8 gal
